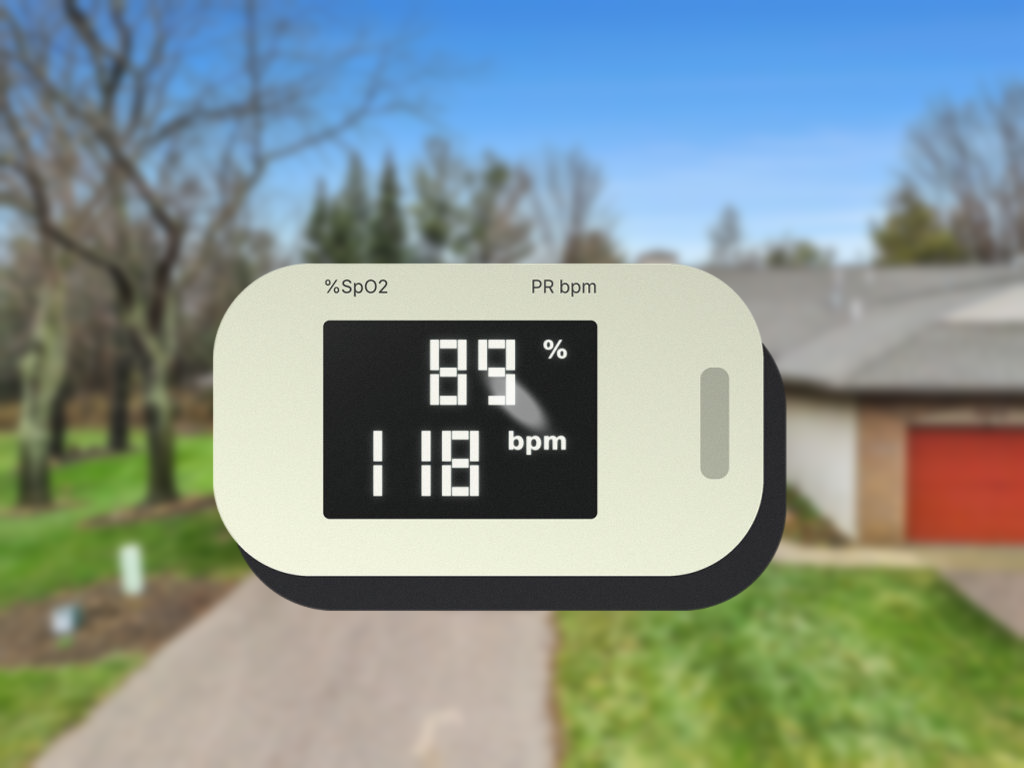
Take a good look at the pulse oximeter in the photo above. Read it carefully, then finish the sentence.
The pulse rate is 118 bpm
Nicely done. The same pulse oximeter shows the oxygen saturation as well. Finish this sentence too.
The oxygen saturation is 89 %
